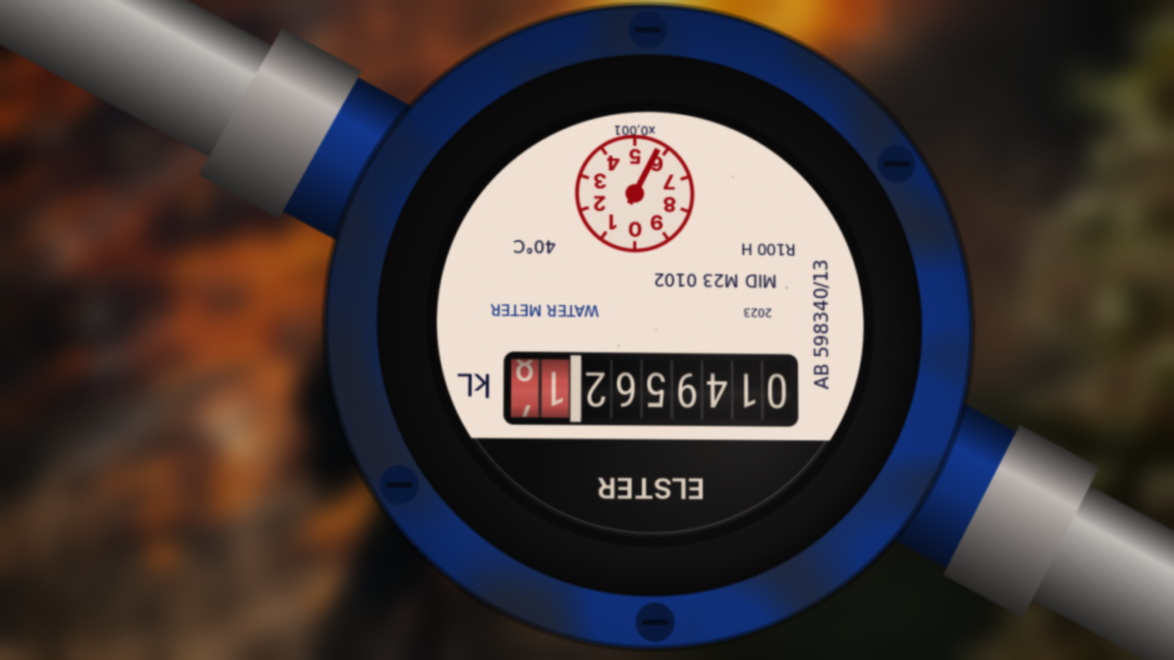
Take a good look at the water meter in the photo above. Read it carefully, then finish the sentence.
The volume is 149562.175 kL
